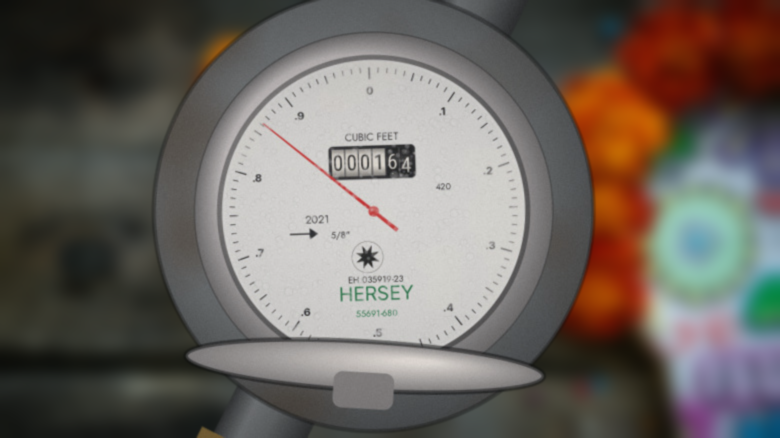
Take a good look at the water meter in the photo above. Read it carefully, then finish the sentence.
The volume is 163.86 ft³
